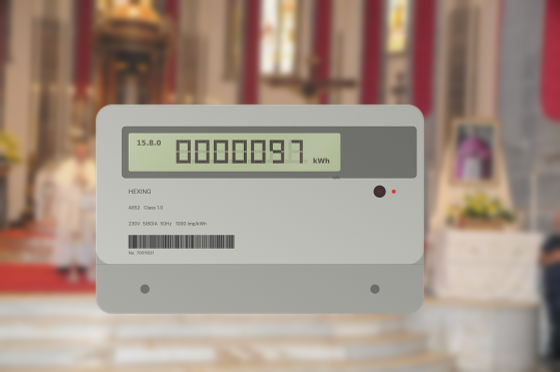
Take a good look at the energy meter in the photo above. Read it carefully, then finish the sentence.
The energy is 97 kWh
